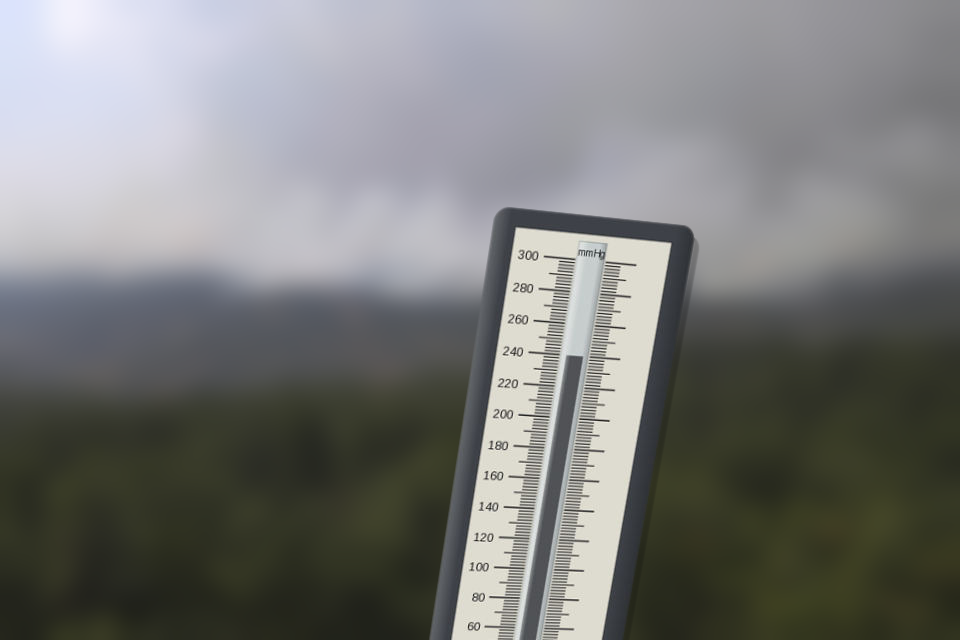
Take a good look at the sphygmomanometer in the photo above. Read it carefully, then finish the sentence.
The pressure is 240 mmHg
